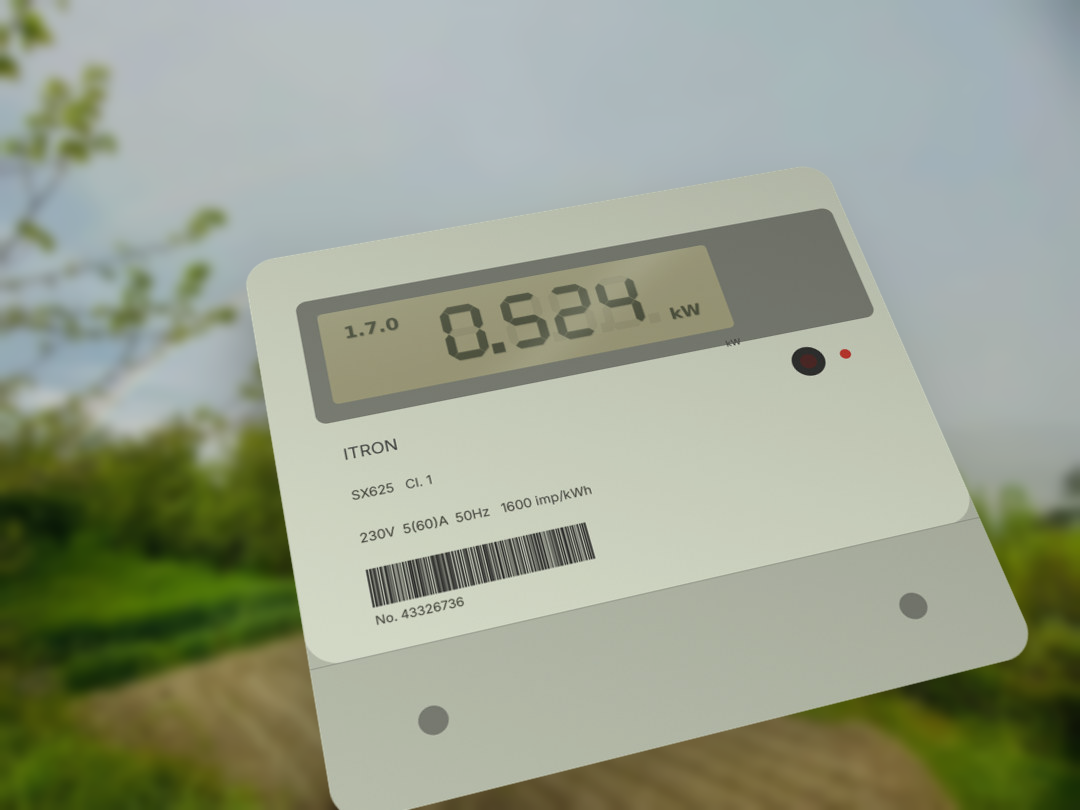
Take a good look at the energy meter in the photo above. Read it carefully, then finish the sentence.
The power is 0.524 kW
